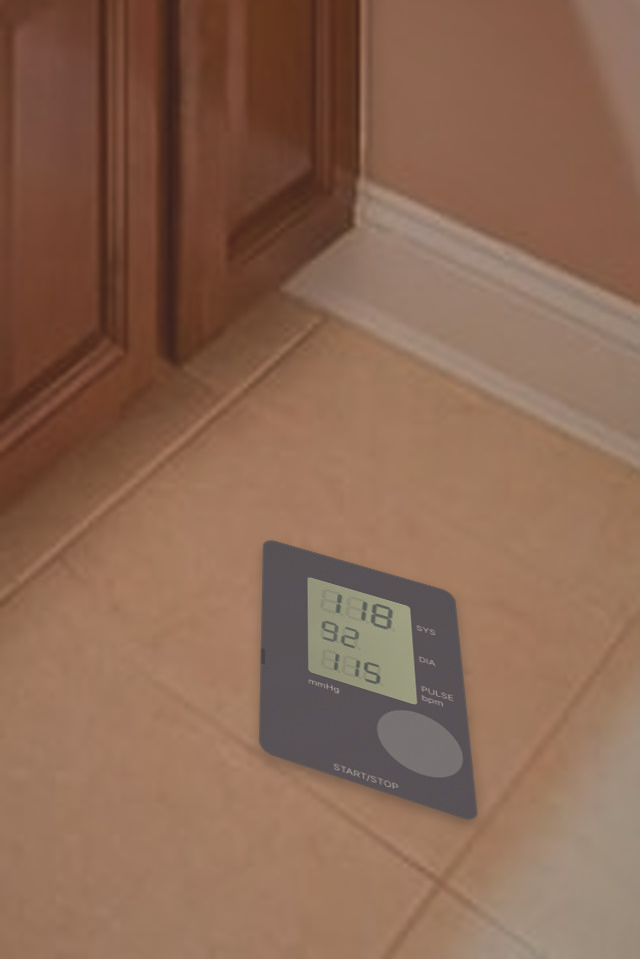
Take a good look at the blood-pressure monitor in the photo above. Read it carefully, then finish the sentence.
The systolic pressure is 118 mmHg
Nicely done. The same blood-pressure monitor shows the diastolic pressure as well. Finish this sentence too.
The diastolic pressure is 92 mmHg
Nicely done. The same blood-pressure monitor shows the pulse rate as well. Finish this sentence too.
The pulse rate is 115 bpm
